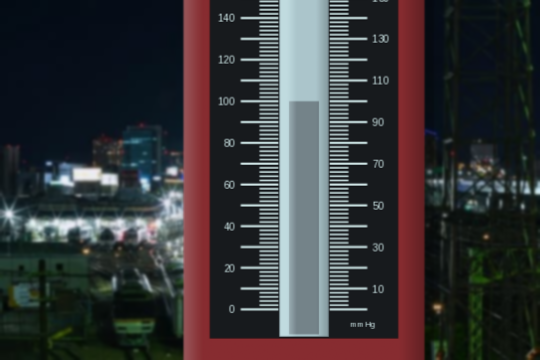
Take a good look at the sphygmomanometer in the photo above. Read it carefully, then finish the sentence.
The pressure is 100 mmHg
